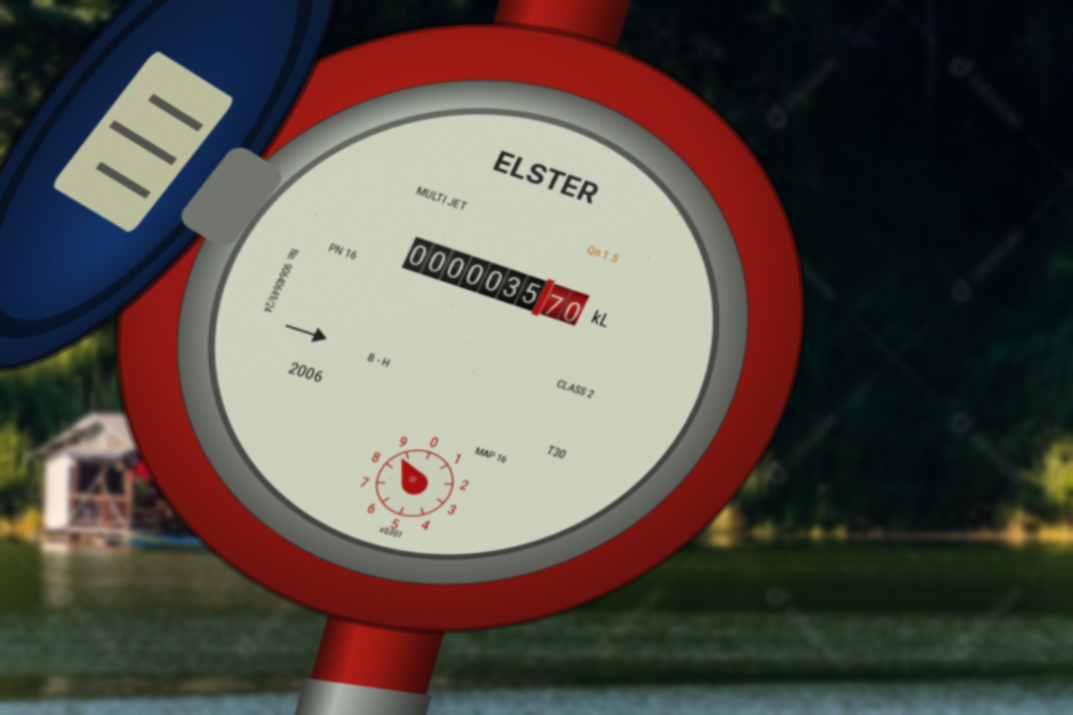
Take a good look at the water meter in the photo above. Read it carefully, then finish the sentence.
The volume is 35.698 kL
